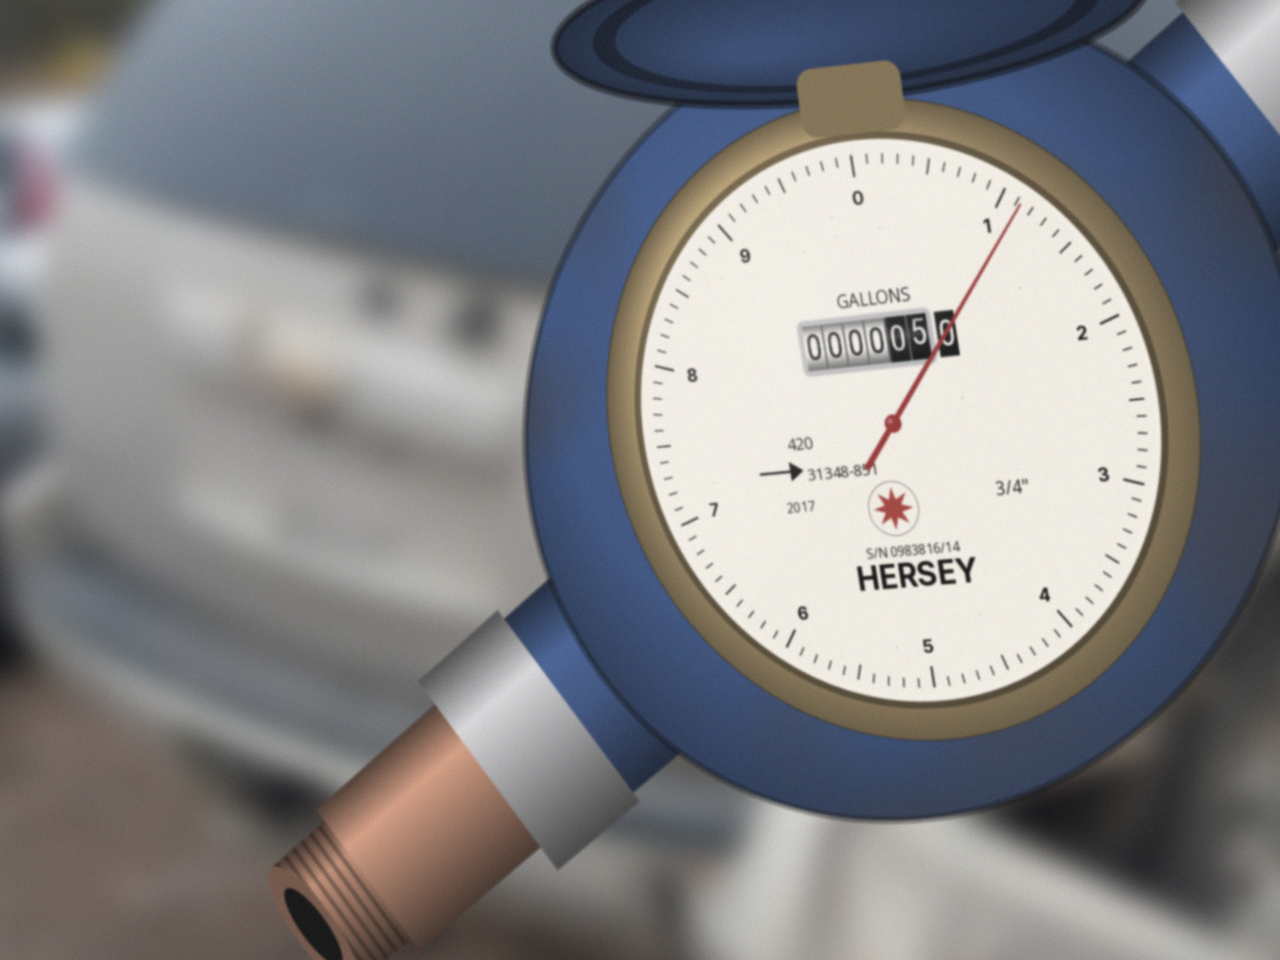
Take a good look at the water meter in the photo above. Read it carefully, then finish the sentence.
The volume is 51.1 gal
